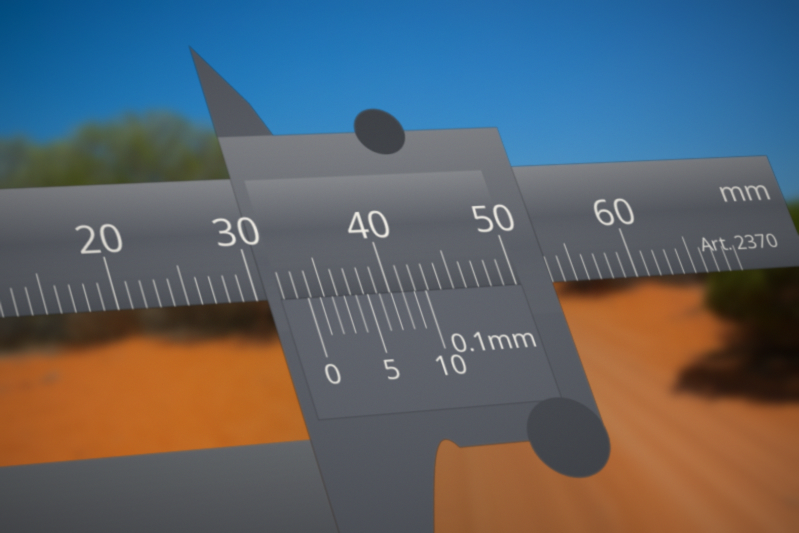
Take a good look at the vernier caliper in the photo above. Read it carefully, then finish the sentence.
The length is 33.8 mm
